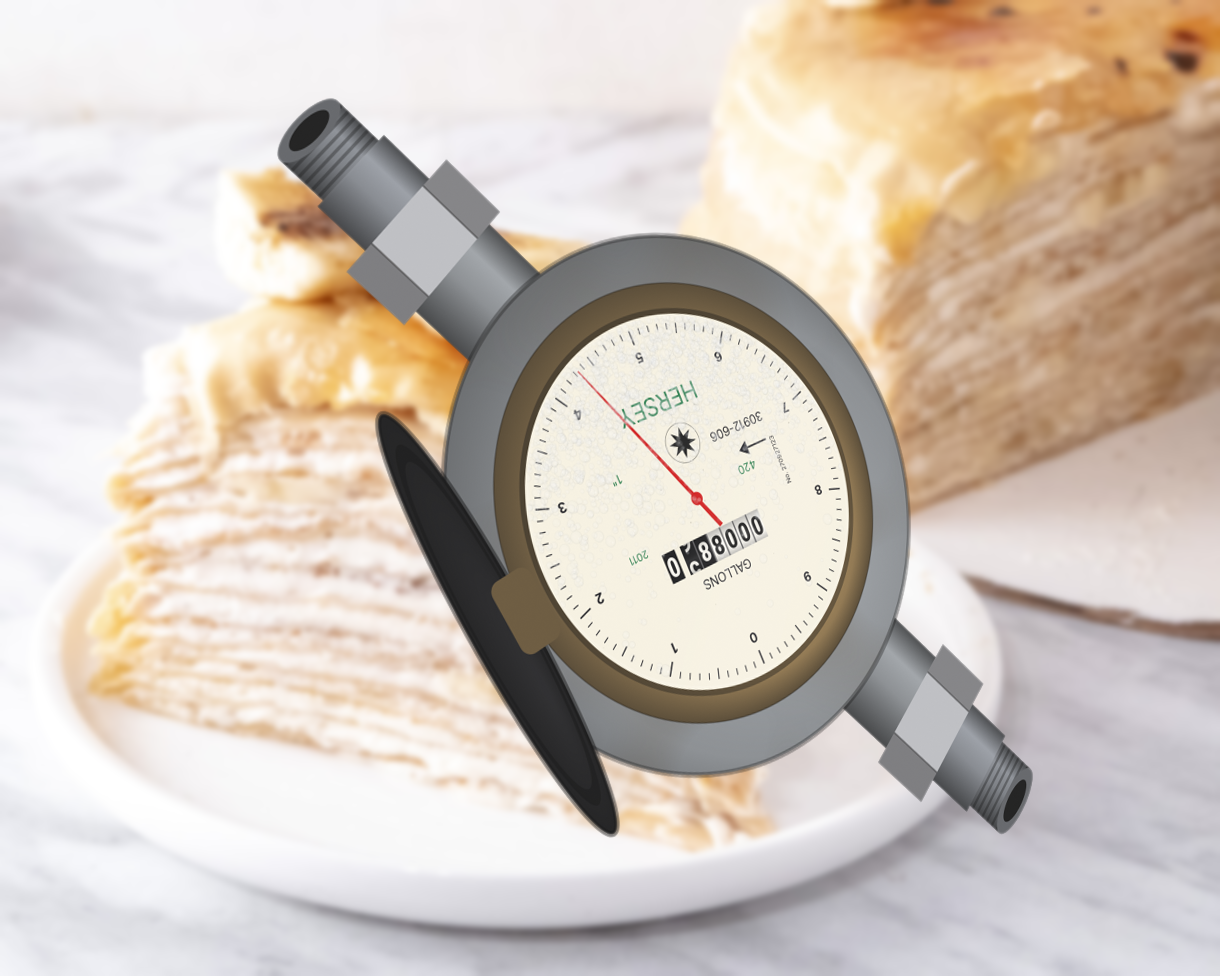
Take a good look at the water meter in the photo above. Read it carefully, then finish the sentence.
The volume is 8854.3 gal
